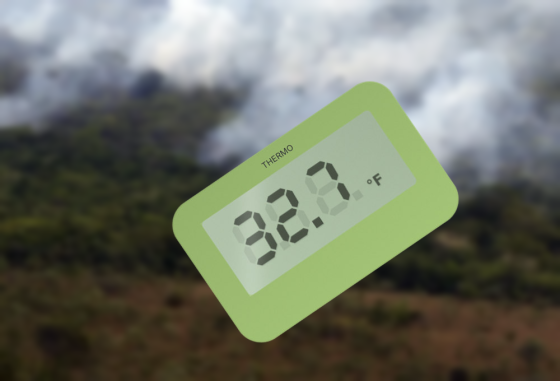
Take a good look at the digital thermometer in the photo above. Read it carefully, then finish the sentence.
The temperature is 32.7 °F
